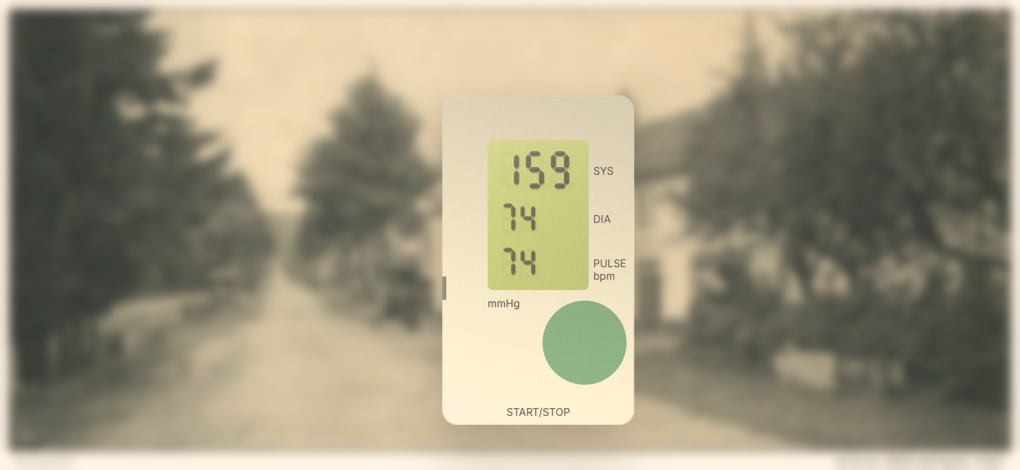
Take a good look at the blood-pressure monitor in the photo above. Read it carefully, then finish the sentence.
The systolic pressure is 159 mmHg
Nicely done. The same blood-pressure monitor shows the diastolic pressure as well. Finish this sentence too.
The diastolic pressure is 74 mmHg
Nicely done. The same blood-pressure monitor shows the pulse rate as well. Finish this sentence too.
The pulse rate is 74 bpm
